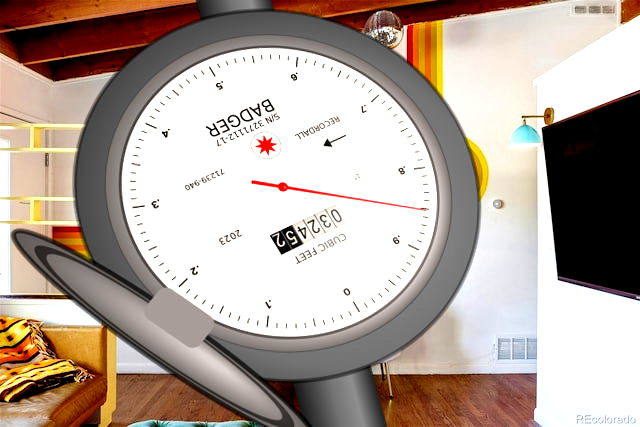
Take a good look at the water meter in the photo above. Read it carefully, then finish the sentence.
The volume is 32451.85 ft³
